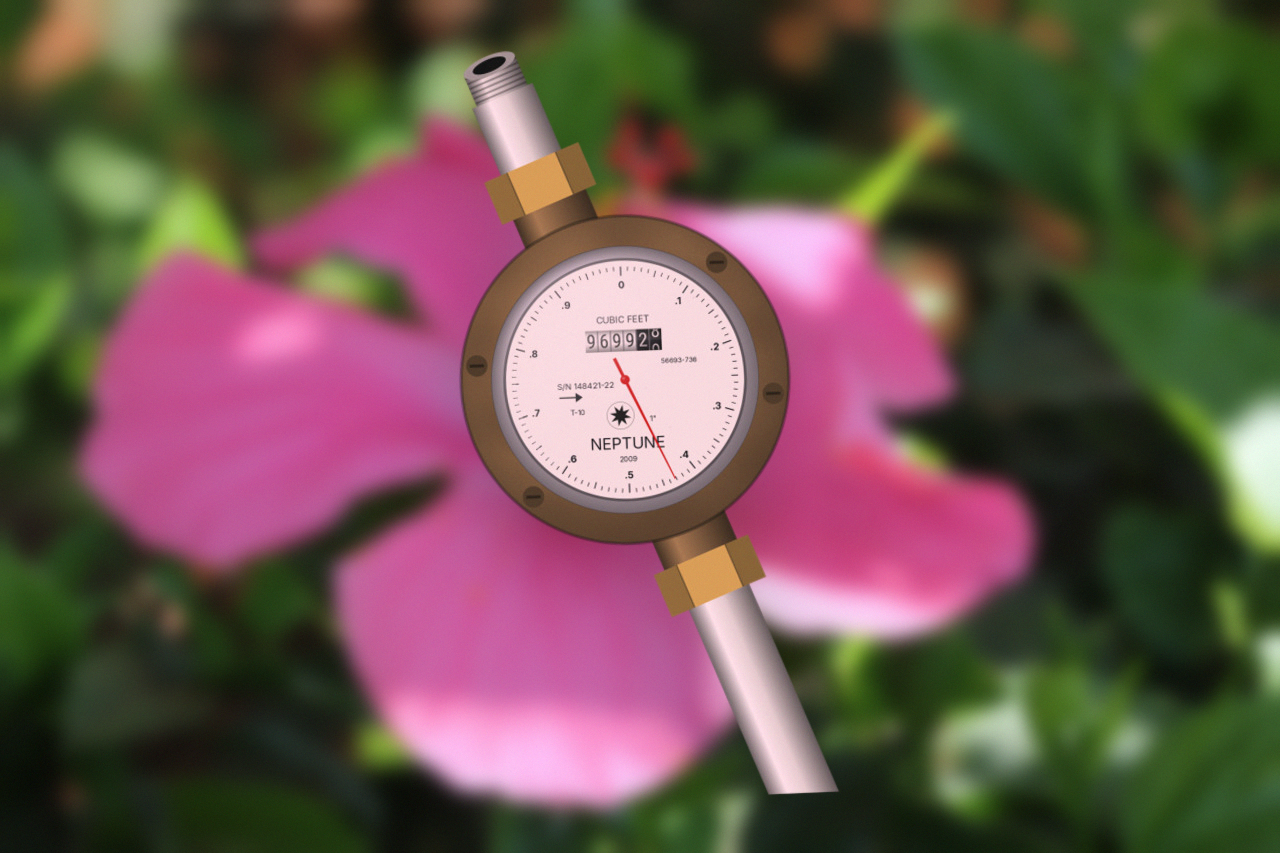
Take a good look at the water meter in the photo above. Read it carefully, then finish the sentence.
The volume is 969928.43 ft³
